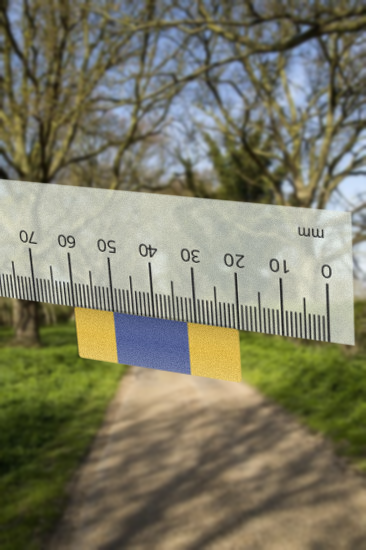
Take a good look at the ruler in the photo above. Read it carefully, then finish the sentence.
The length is 40 mm
